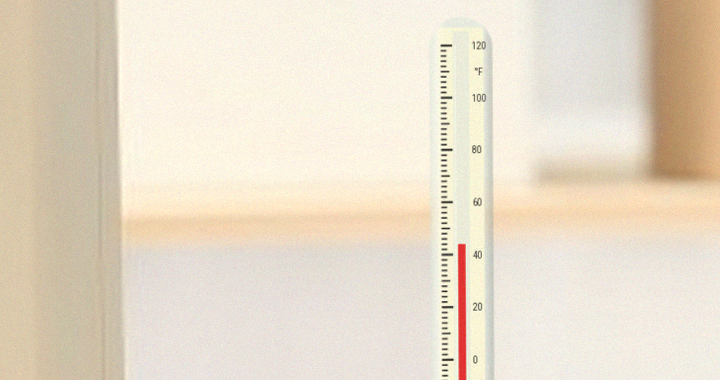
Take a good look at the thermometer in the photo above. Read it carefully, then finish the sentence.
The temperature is 44 °F
